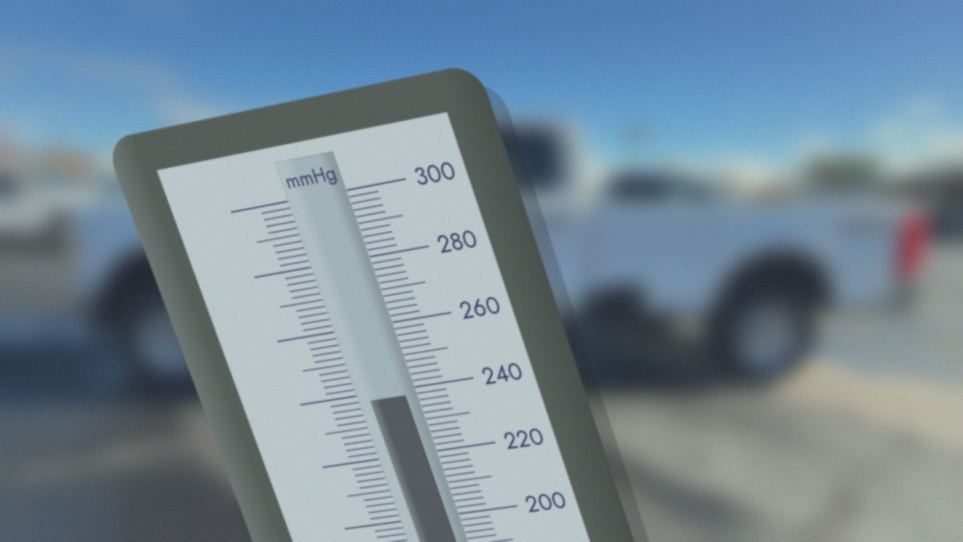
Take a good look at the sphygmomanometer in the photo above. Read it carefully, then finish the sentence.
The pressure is 238 mmHg
